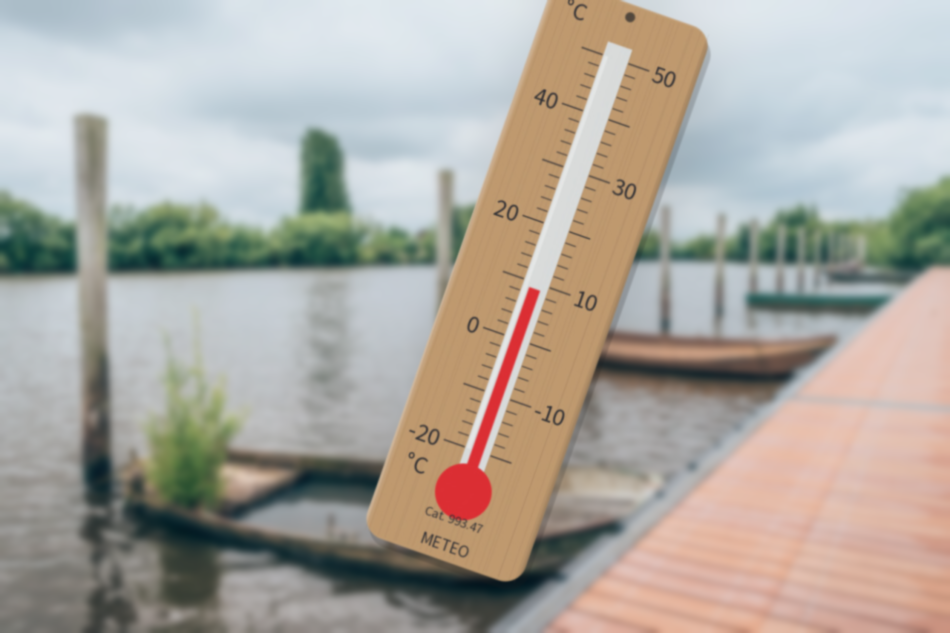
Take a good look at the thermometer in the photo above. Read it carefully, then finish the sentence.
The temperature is 9 °C
